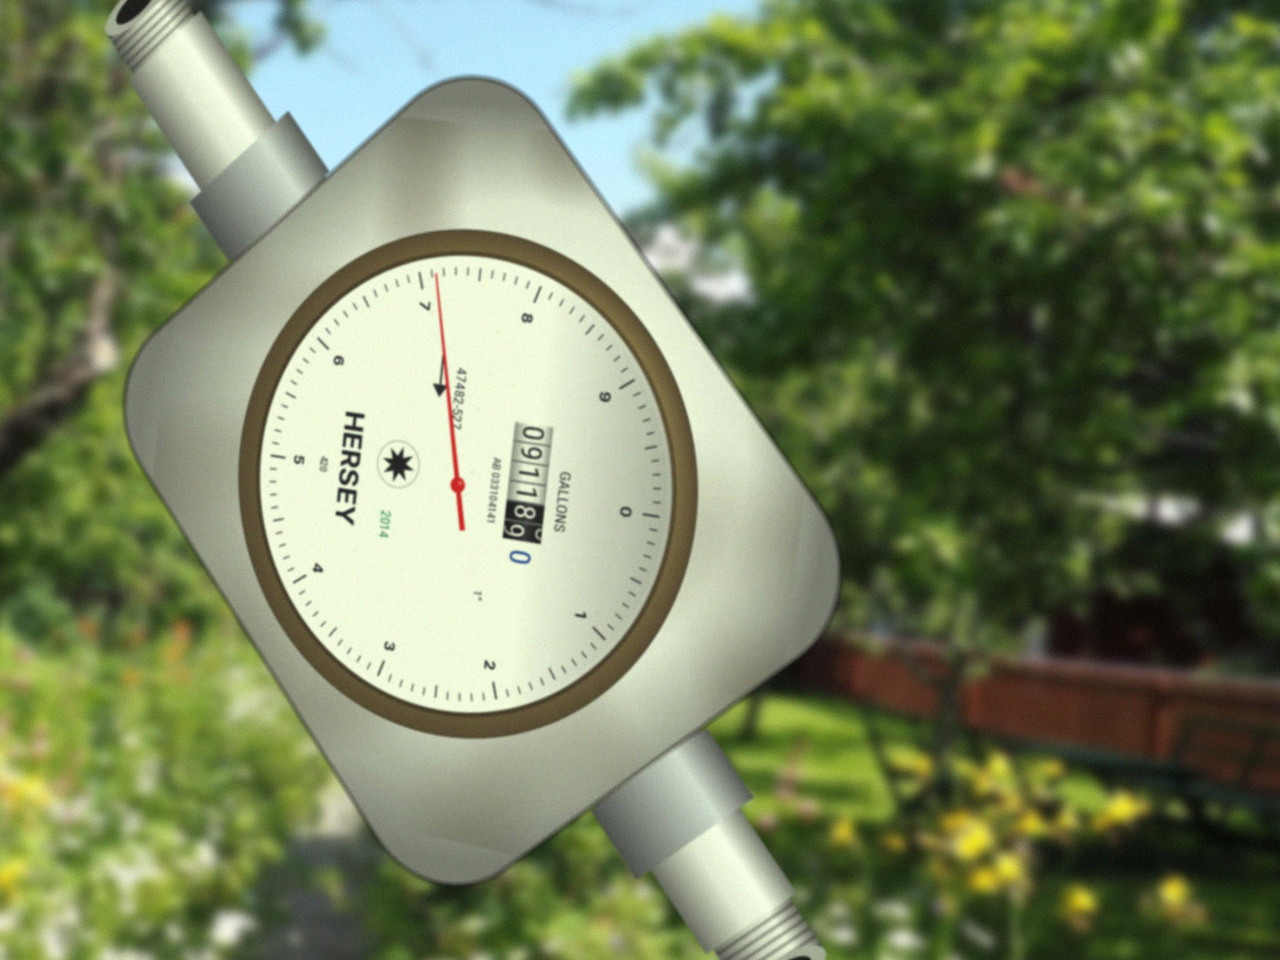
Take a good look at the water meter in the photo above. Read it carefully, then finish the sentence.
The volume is 911887.1 gal
